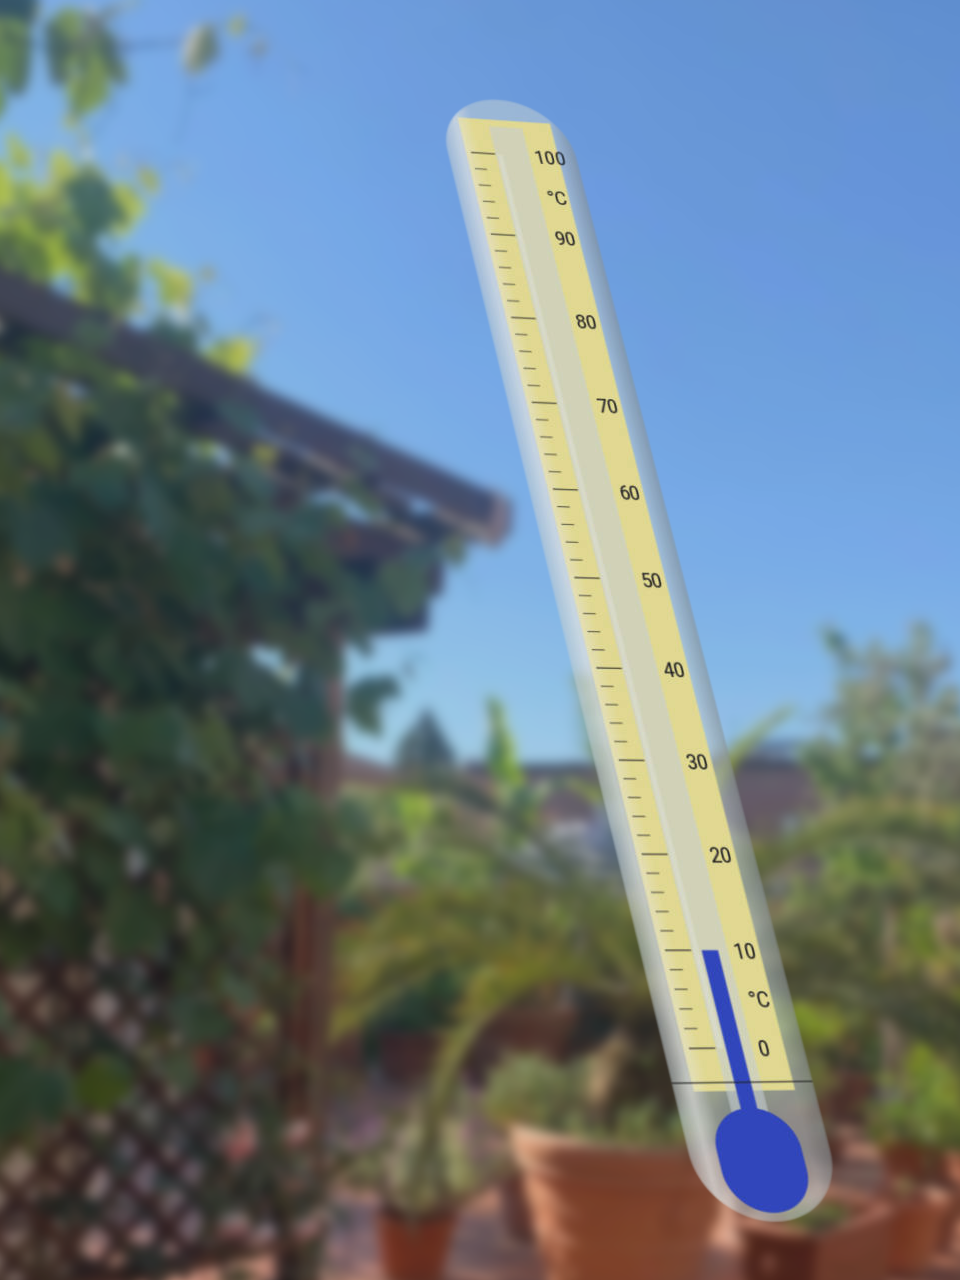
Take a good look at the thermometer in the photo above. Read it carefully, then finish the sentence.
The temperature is 10 °C
